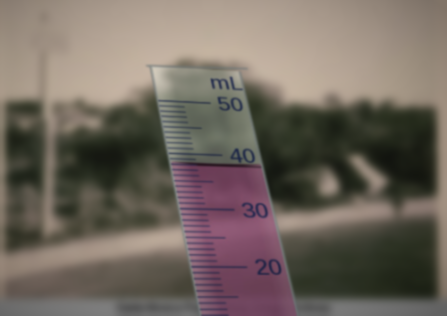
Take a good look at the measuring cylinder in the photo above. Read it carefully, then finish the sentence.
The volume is 38 mL
